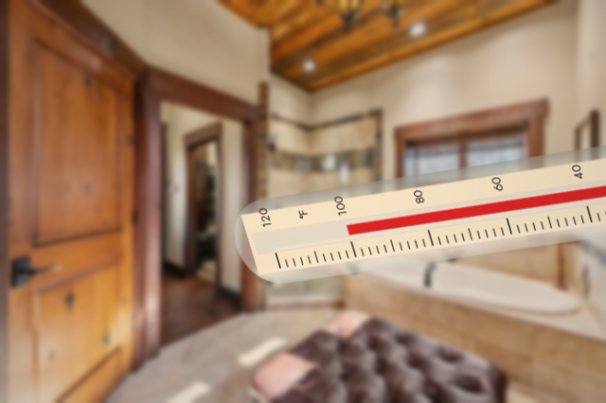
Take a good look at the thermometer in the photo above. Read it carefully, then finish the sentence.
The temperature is 100 °F
